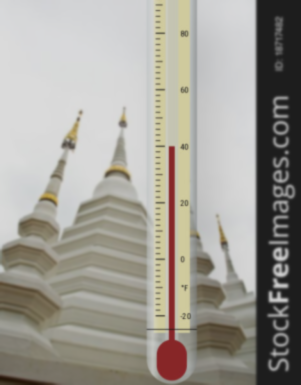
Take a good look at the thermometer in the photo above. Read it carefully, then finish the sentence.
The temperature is 40 °F
